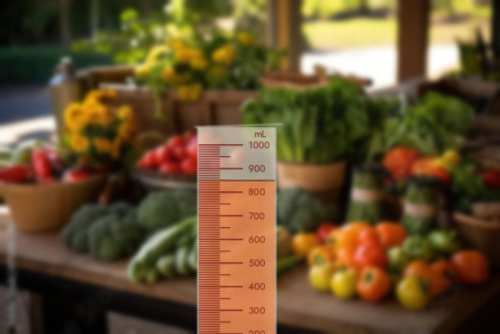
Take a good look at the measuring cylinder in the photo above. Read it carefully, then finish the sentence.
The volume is 850 mL
